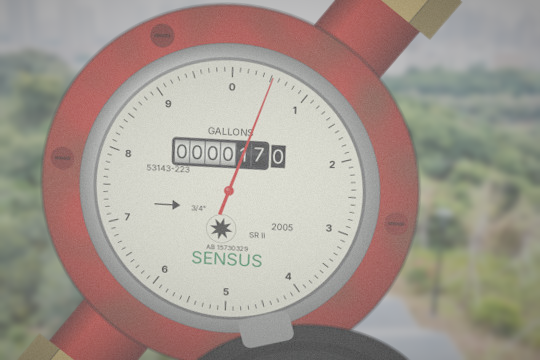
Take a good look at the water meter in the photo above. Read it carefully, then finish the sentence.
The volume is 170.5 gal
